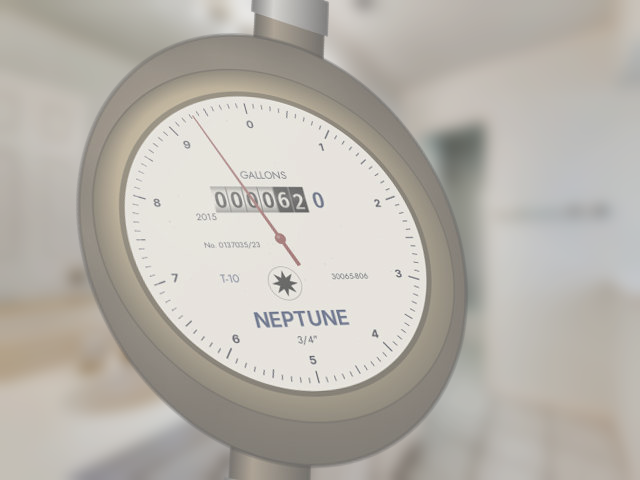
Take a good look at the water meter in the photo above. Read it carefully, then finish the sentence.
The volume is 619.3 gal
